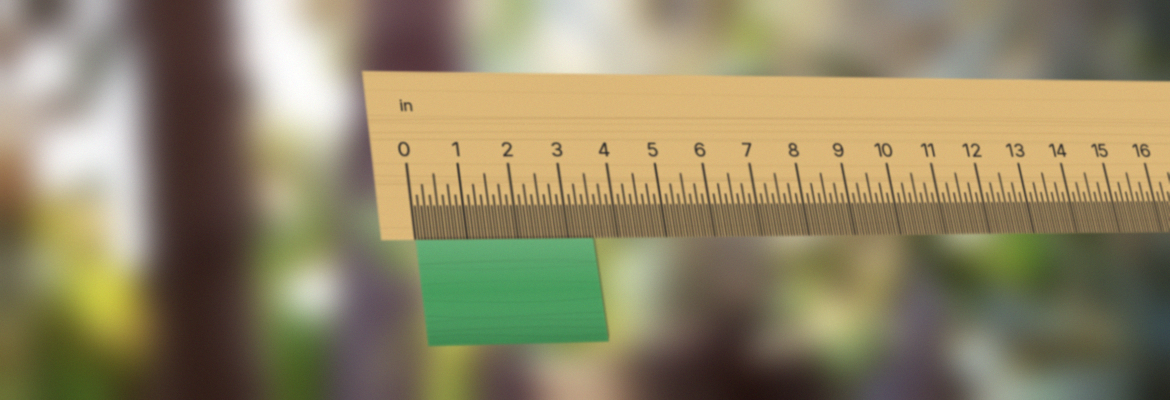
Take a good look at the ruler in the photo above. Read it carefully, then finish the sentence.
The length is 3.5 in
